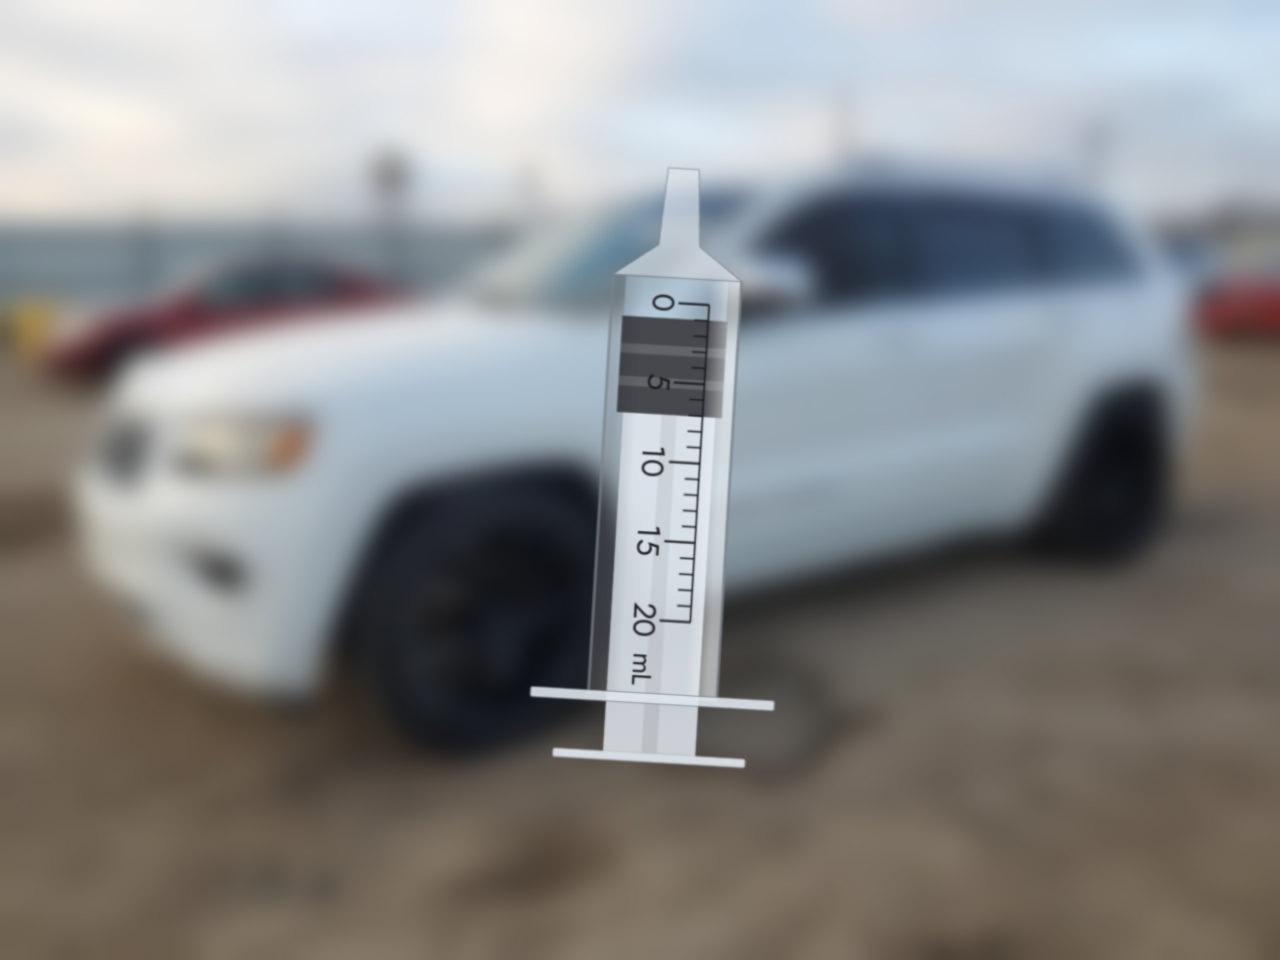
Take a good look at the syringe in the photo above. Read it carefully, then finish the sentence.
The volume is 1 mL
